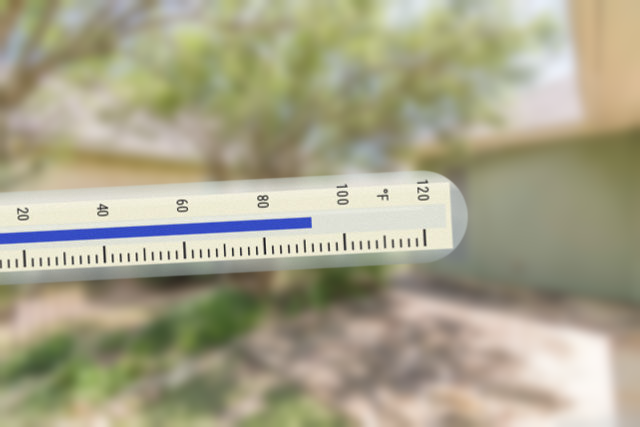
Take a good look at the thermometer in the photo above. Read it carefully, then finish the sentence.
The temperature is 92 °F
